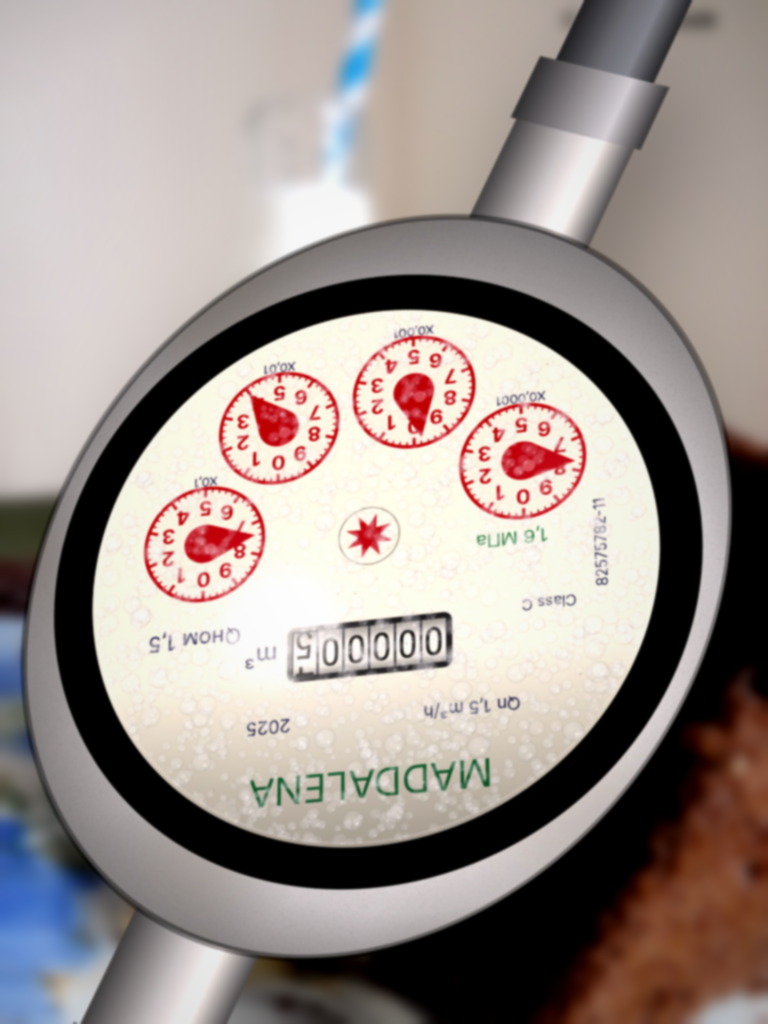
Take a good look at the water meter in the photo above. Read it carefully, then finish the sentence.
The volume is 4.7397 m³
